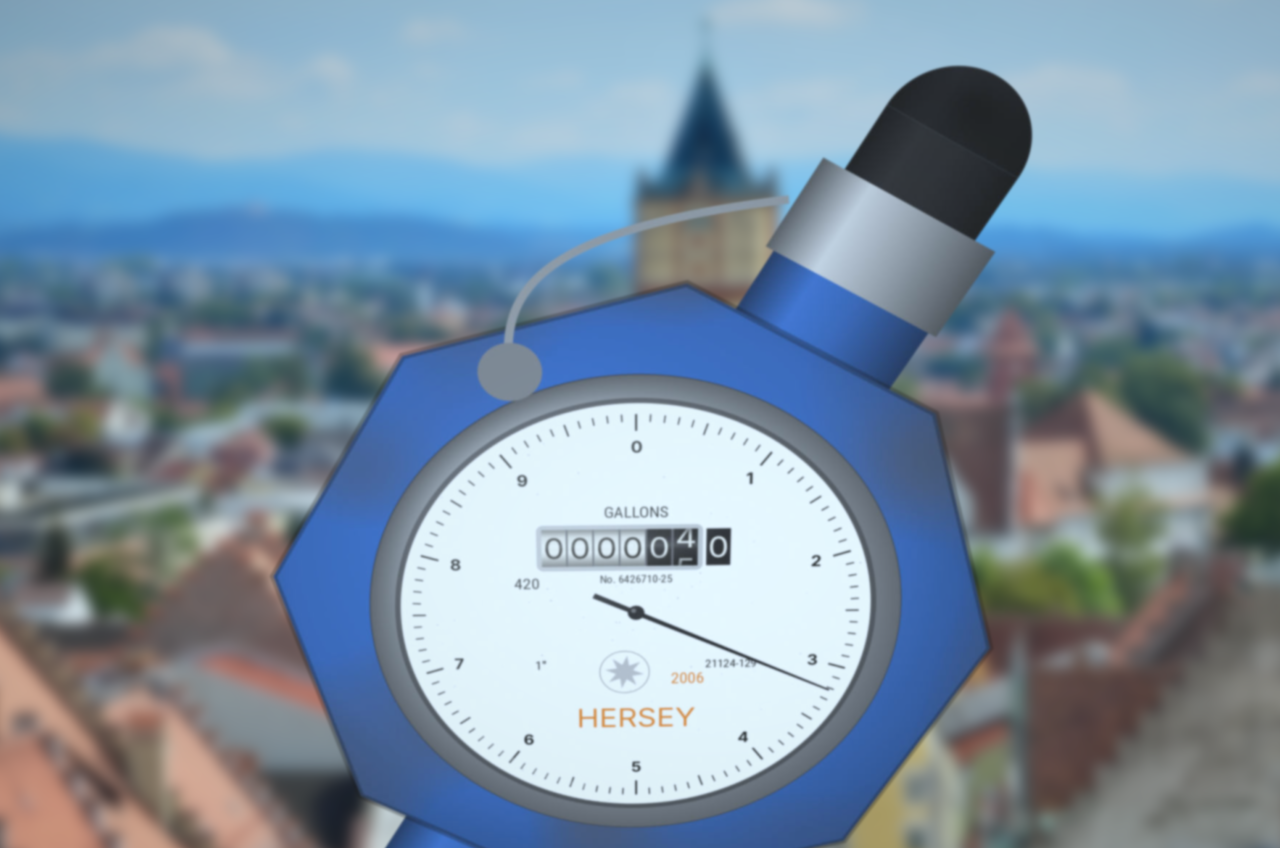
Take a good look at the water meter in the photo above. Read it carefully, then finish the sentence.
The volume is 43.2 gal
